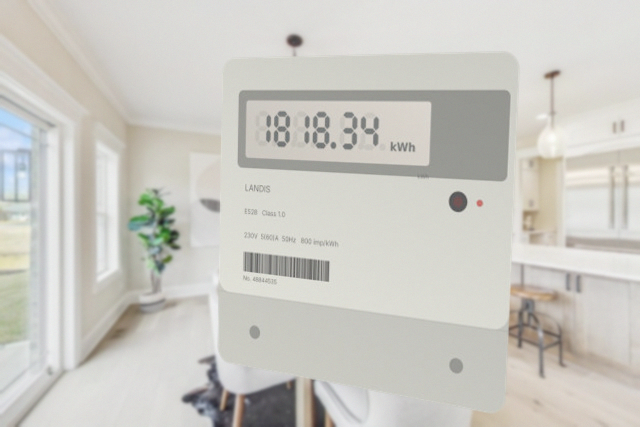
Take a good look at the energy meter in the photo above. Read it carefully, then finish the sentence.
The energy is 1818.34 kWh
